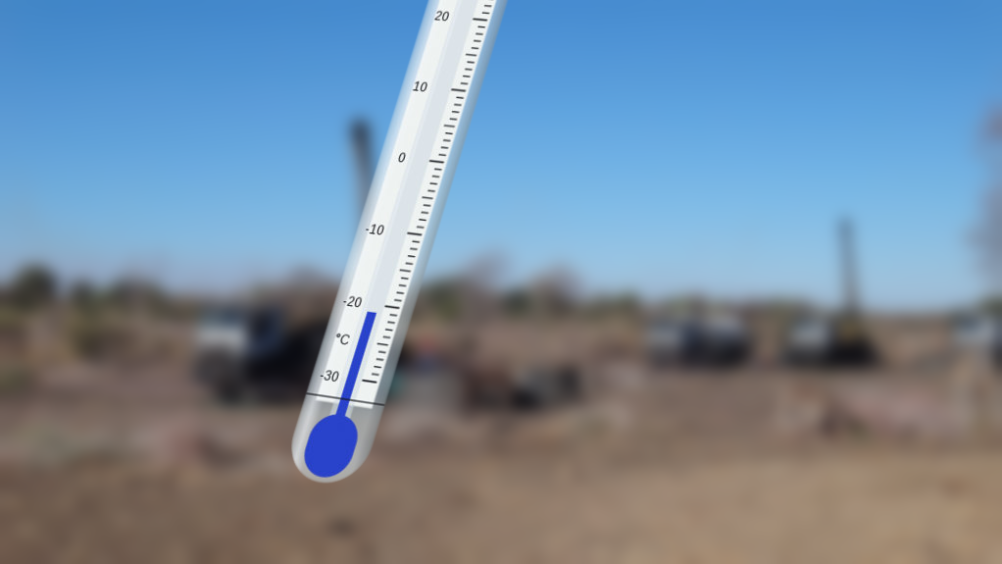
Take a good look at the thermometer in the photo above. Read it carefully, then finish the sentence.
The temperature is -21 °C
